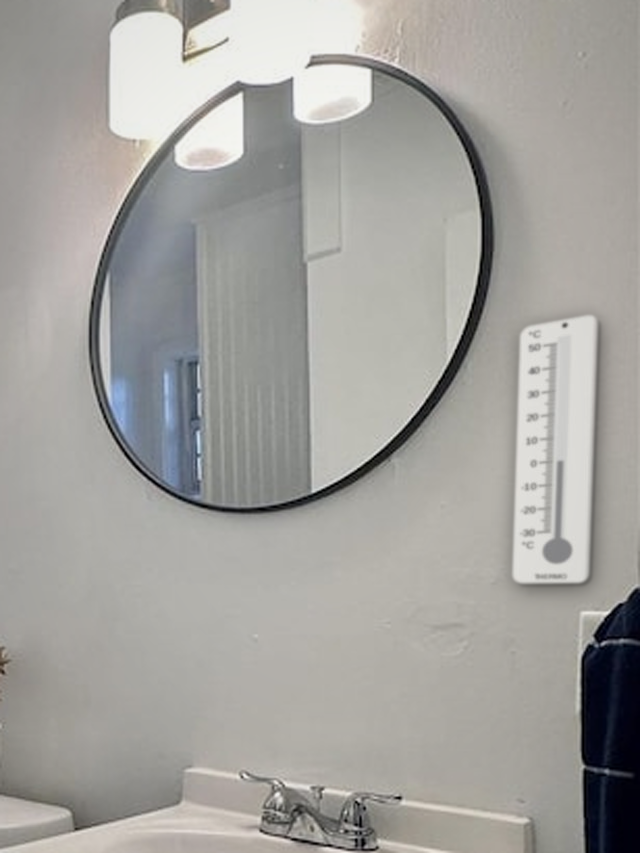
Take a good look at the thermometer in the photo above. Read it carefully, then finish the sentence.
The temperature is 0 °C
